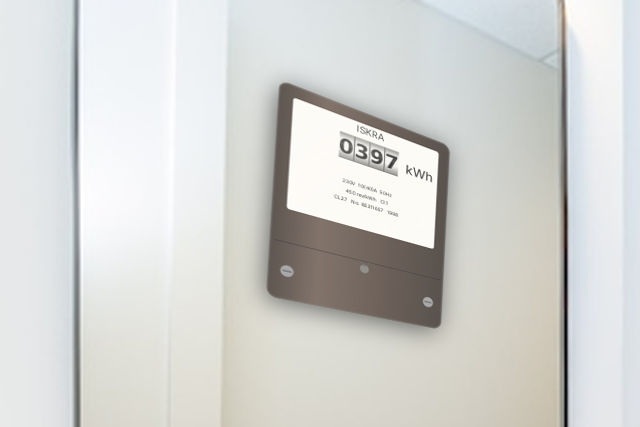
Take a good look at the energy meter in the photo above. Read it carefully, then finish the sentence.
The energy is 397 kWh
